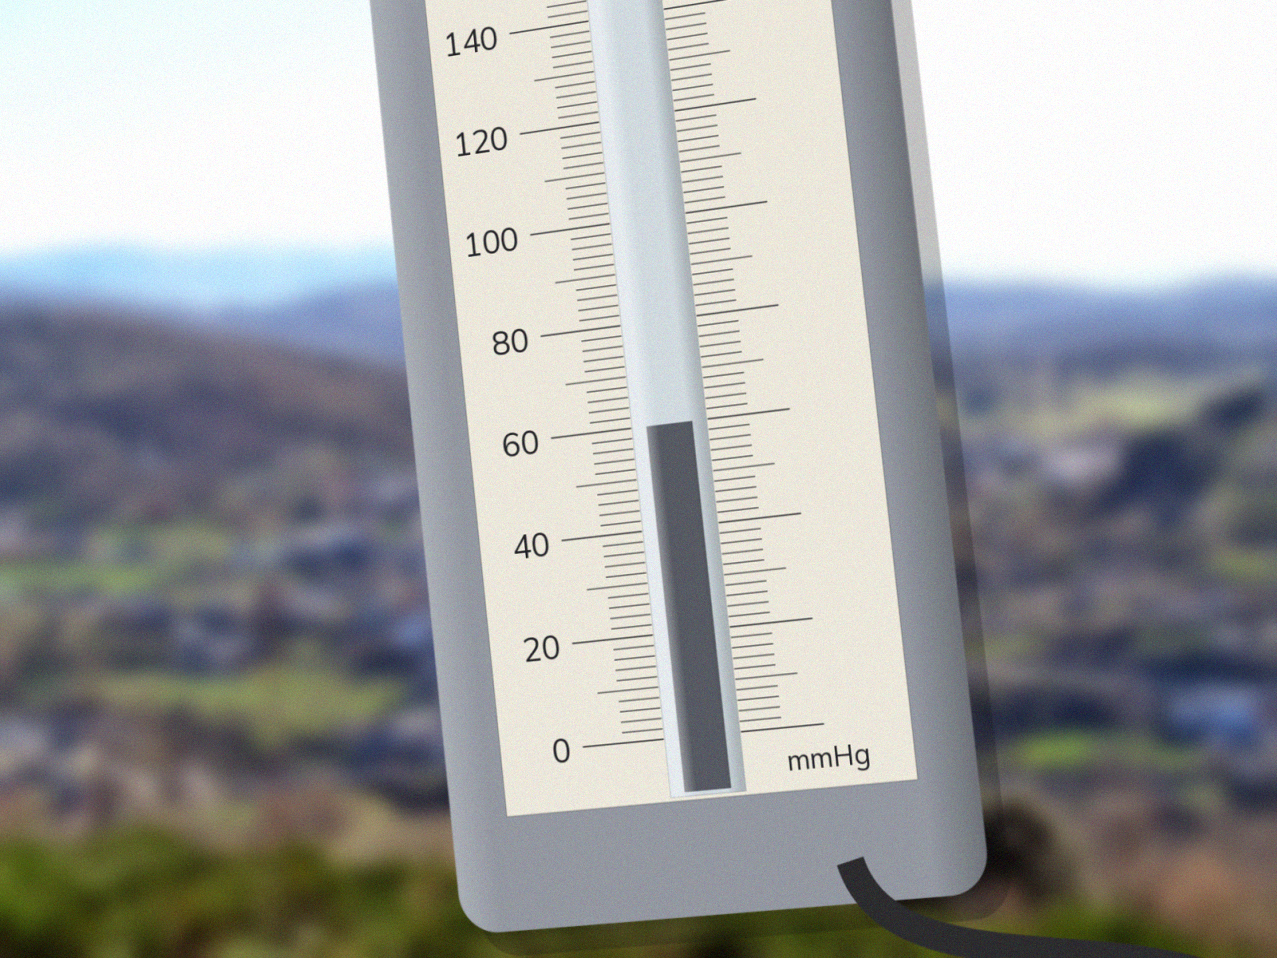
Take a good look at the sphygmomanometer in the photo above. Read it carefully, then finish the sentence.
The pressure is 60 mmHg
